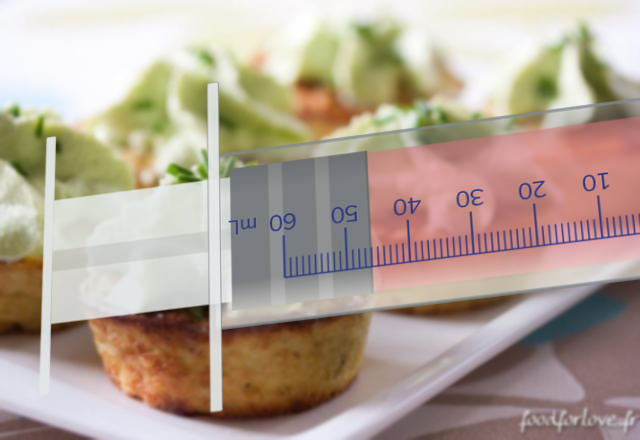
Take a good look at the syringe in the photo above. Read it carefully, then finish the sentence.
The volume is 46 mL
